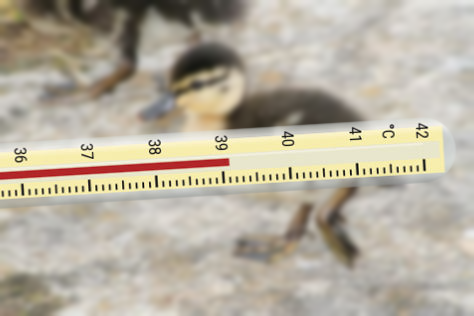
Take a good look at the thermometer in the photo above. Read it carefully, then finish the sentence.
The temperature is 39.1 °C
